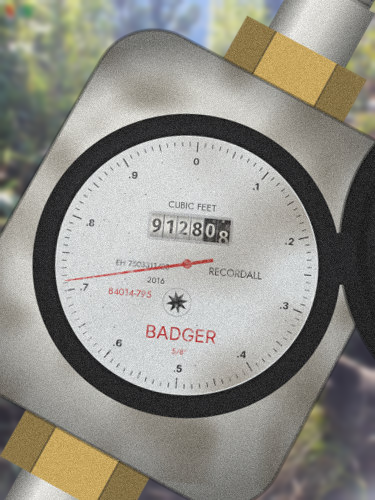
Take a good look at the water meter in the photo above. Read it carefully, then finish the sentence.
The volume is 912807.71 ft³
